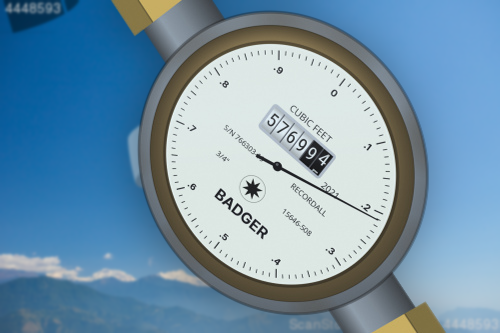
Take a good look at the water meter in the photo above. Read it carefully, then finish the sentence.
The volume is 576994.21 ft³
